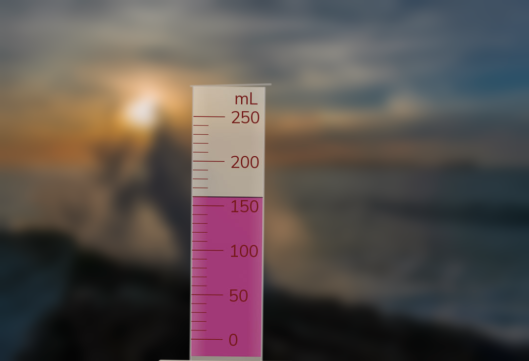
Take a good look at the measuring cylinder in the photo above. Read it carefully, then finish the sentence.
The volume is 160 mL
